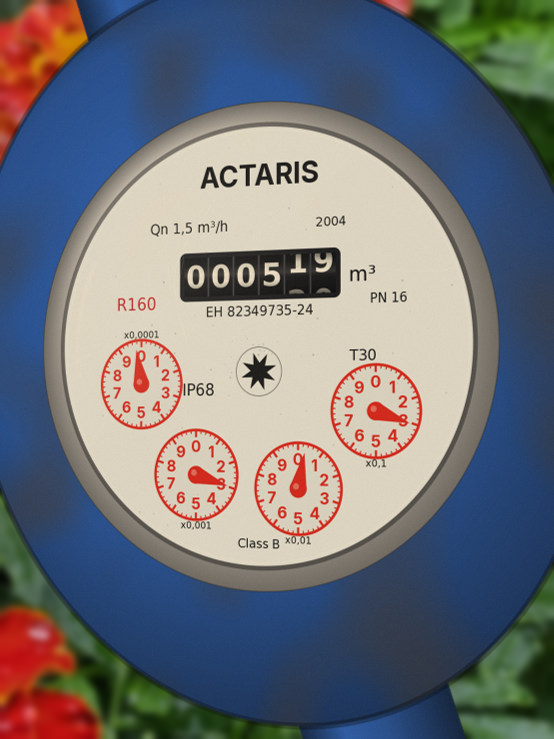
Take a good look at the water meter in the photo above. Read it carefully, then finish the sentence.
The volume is 519.3029 m³
